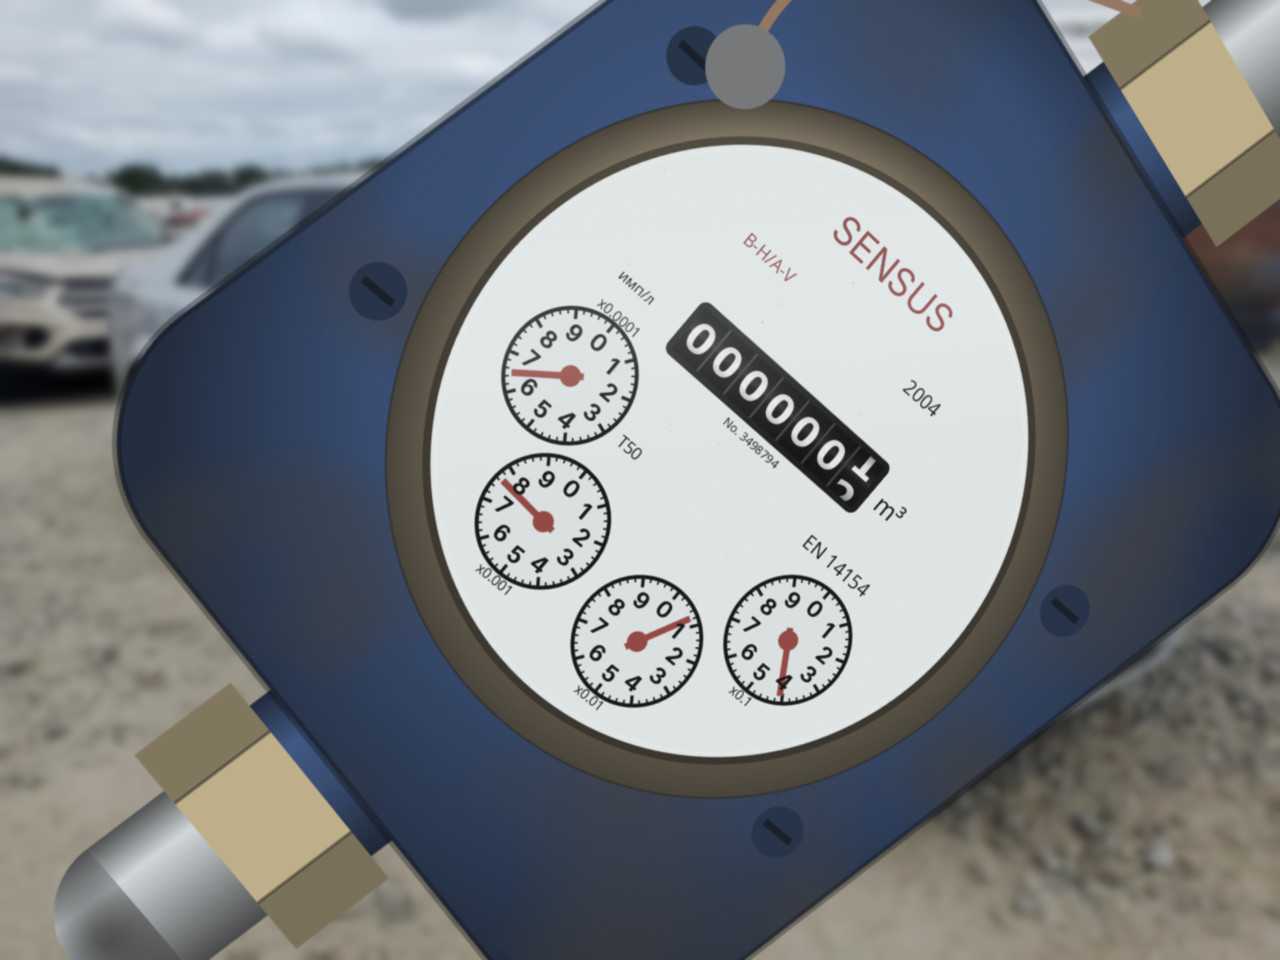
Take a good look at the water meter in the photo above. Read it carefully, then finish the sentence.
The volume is 1.4076 m³
